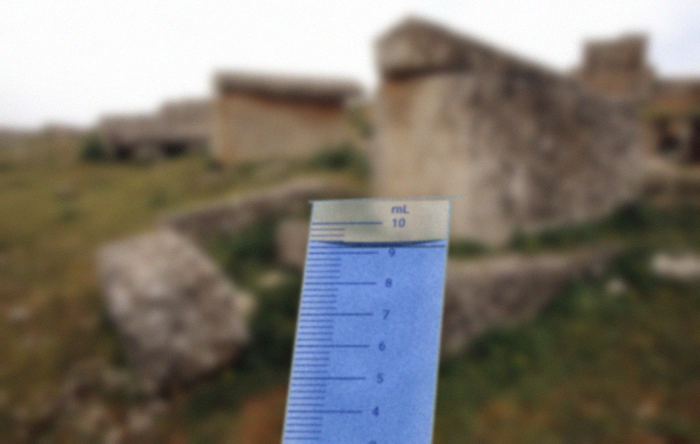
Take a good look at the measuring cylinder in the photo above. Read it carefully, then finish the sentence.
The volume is 9.2 mL
